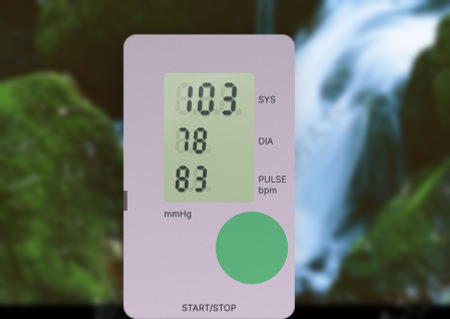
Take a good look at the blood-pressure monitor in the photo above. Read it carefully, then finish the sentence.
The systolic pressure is 103 mmHg
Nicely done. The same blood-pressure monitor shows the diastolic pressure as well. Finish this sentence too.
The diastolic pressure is 78 mmHg
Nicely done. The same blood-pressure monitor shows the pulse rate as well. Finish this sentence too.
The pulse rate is 83 bpm
